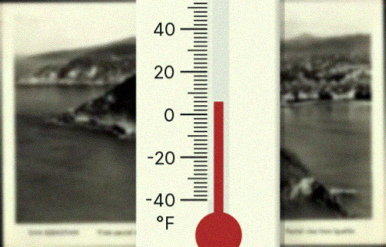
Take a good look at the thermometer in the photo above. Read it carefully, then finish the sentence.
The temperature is 6 °F
